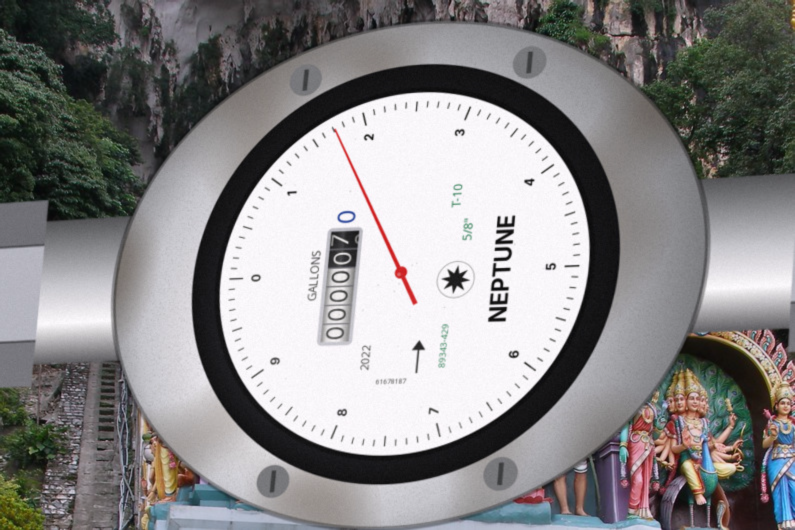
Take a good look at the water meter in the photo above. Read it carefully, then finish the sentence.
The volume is 71.7 gal
